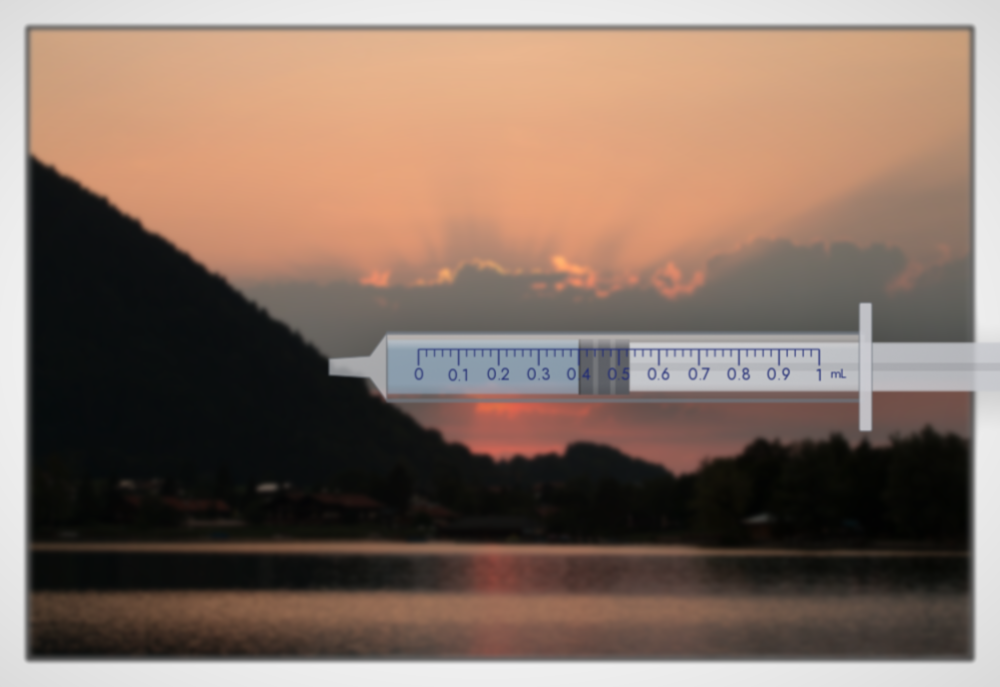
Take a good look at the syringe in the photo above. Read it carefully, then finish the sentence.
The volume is 0.4 mL
